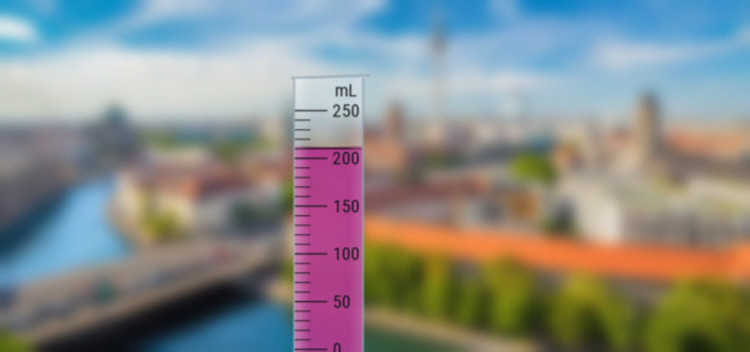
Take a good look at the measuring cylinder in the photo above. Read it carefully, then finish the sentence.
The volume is 210 mL
